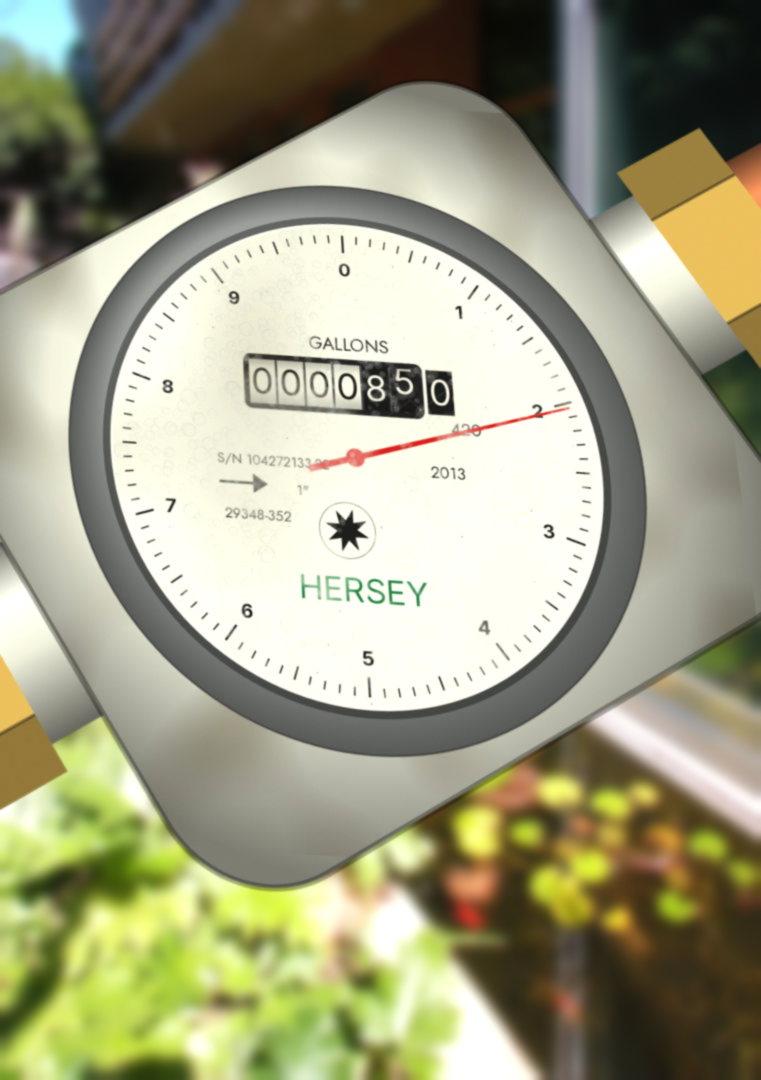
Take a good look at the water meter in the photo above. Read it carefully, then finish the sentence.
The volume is 852.0 gal
